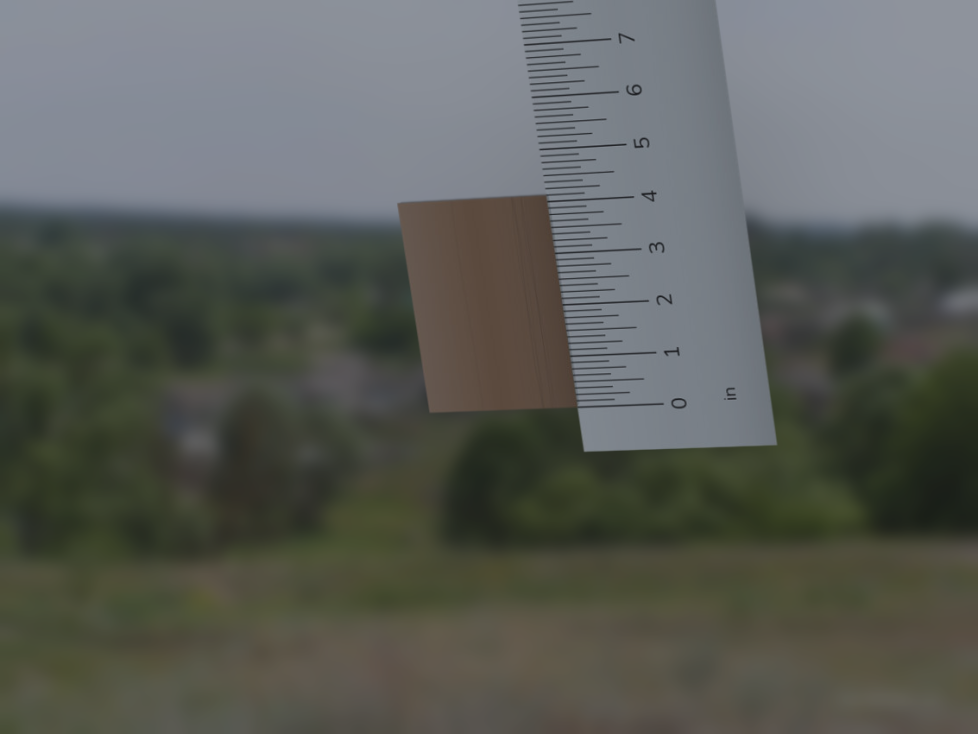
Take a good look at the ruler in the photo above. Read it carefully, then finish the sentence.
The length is 4.125 in
